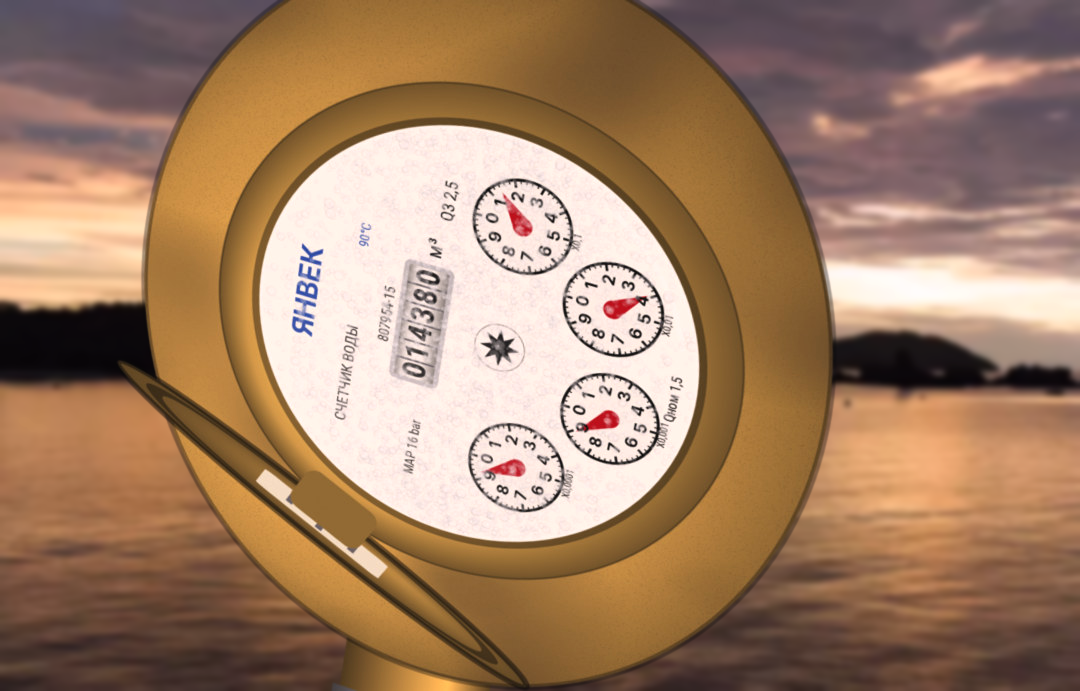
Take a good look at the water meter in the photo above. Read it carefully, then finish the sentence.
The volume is 14380.1389 m³
